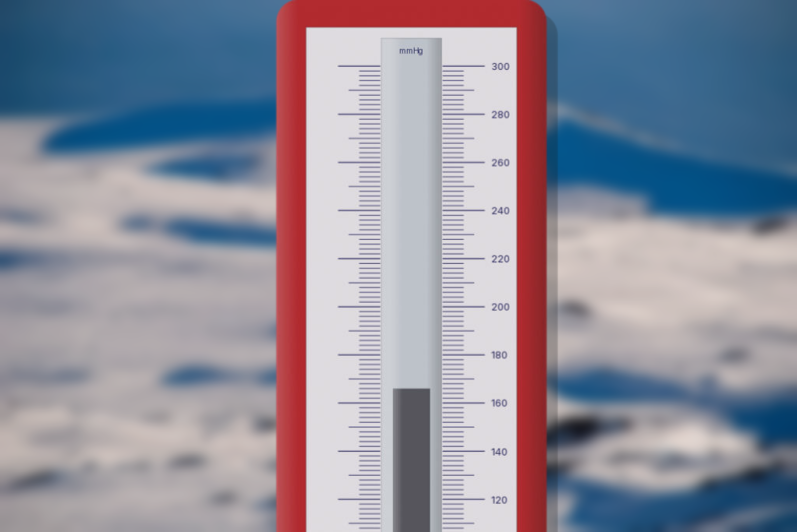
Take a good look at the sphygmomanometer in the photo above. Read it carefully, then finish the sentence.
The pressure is 166 mmHg
